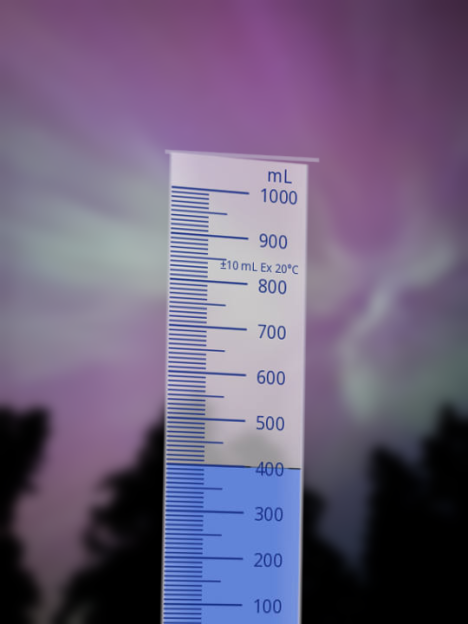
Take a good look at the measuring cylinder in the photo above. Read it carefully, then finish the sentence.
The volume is 400 mL
